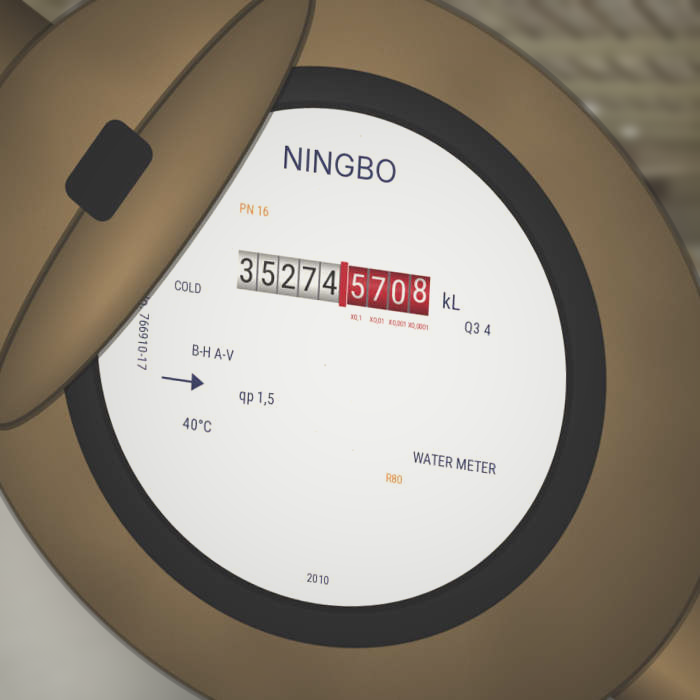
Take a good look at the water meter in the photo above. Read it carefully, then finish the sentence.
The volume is 35274.5708 kL
